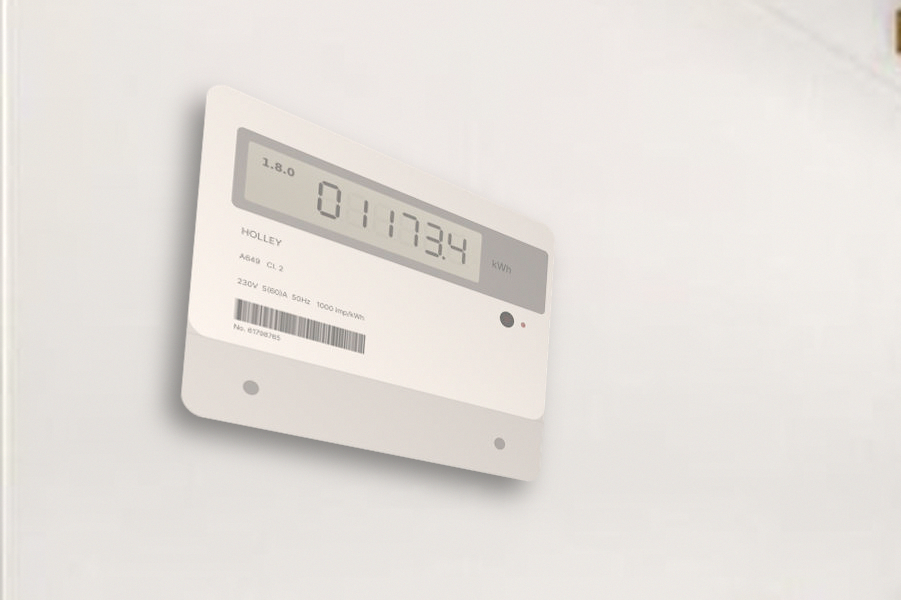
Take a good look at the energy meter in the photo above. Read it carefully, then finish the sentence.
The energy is 1173.4 kWh
